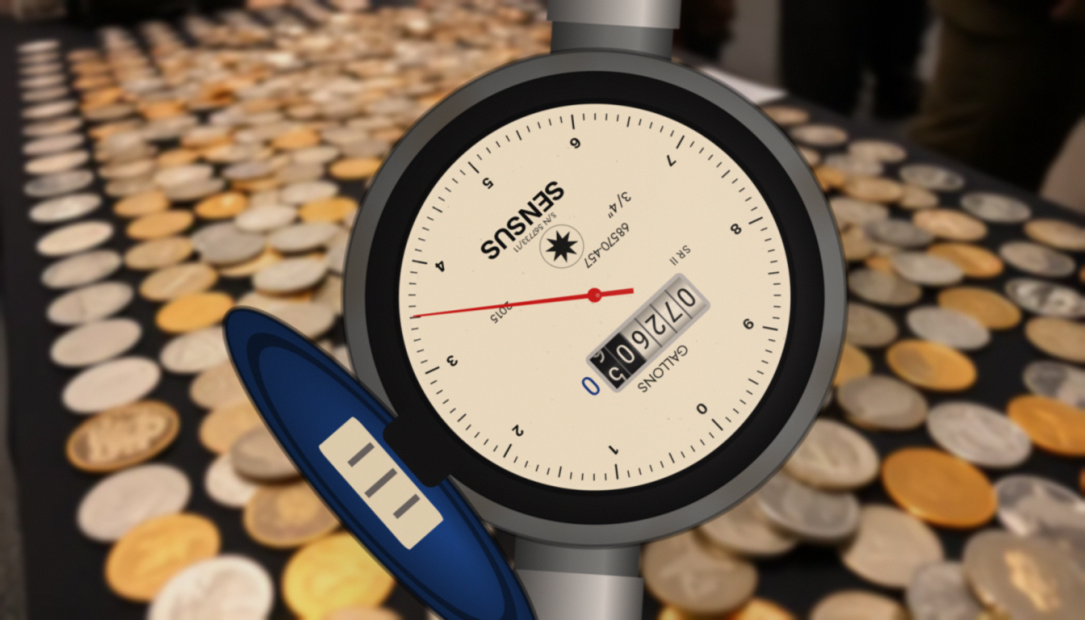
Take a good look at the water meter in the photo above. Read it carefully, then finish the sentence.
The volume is 726053.5 gal
